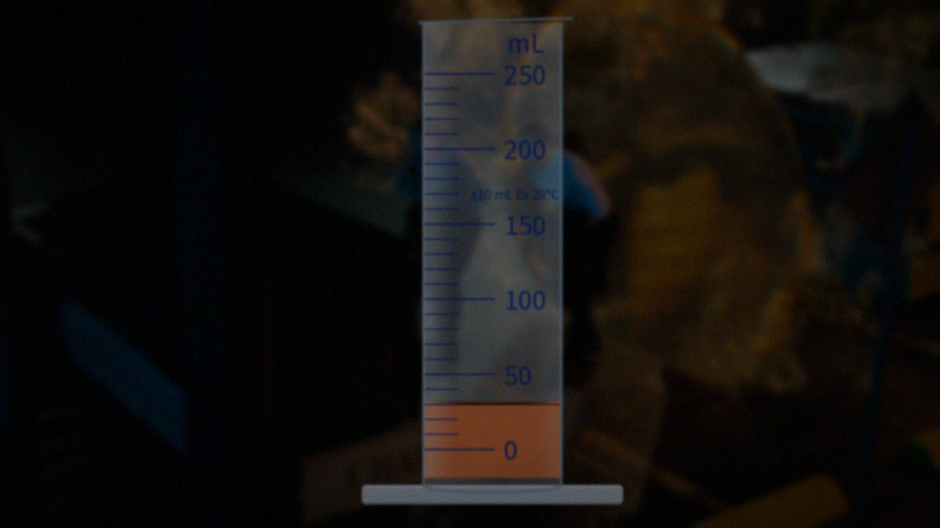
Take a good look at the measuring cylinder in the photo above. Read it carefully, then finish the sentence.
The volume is 30 mL
